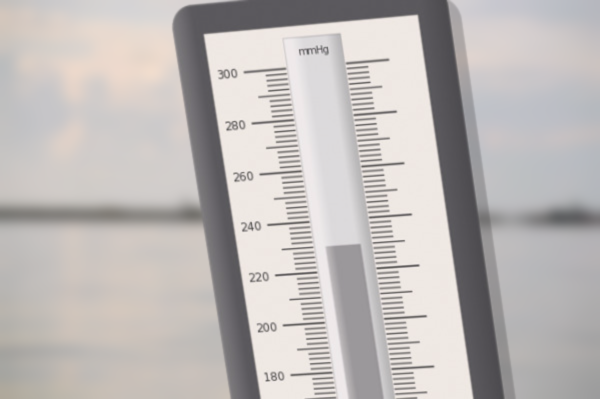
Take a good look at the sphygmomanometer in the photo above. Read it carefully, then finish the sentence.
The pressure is 230 mmHg
